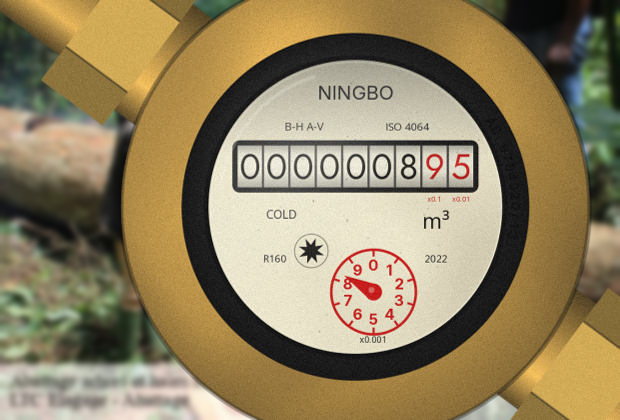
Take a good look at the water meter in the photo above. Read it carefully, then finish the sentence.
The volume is 8.958 m³
